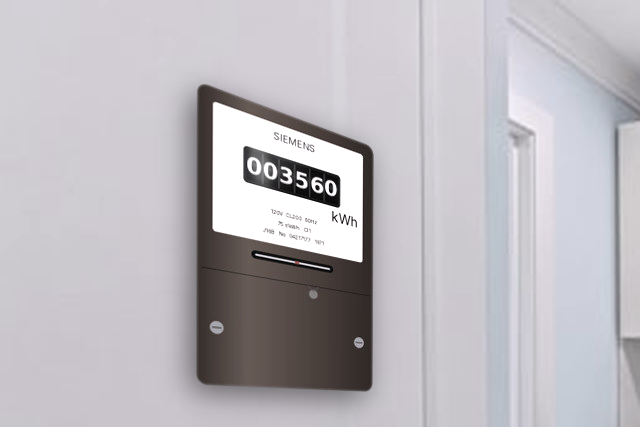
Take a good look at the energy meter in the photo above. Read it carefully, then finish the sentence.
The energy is 3560 kWh
